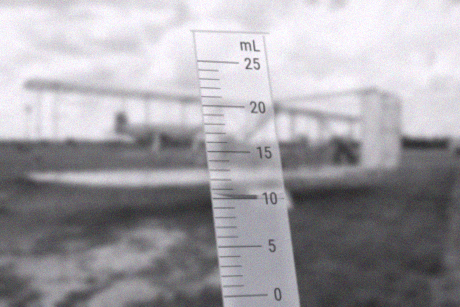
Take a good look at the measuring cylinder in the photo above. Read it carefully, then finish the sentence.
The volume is 10 mL
